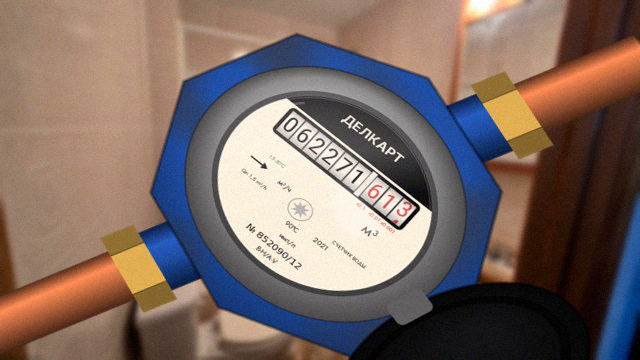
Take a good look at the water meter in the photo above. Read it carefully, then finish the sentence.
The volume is 62271.613 m³
